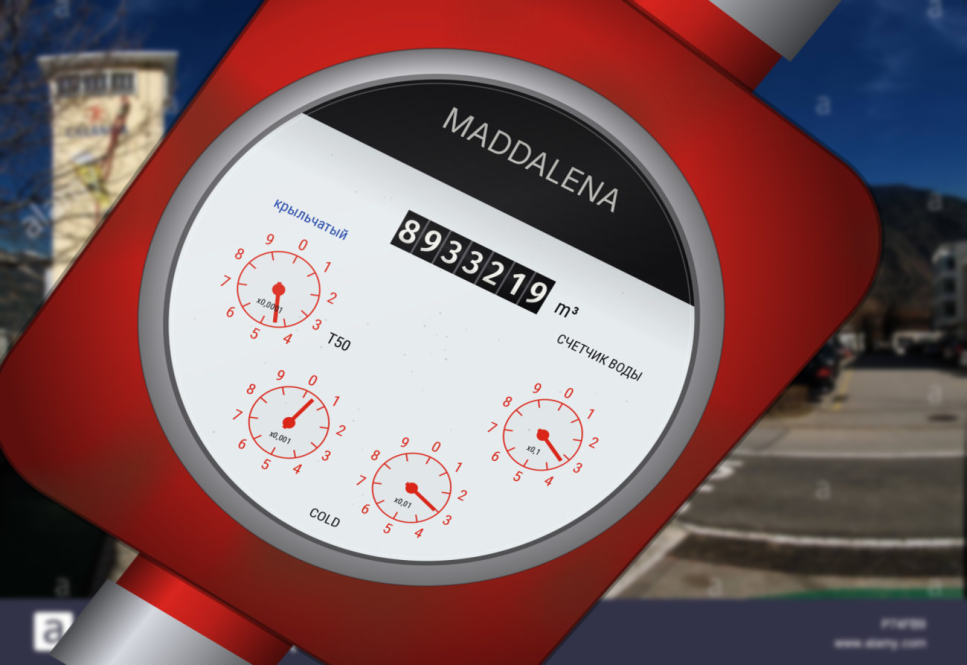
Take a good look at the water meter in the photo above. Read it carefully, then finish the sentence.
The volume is 8933219.3304 m³
